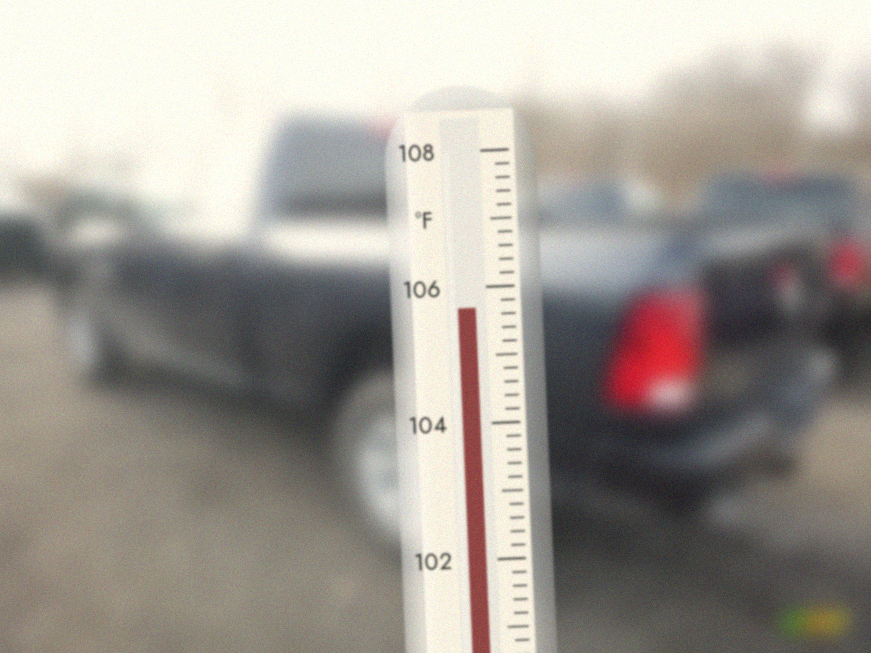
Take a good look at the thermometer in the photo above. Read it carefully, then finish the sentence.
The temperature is 105.7 °F
